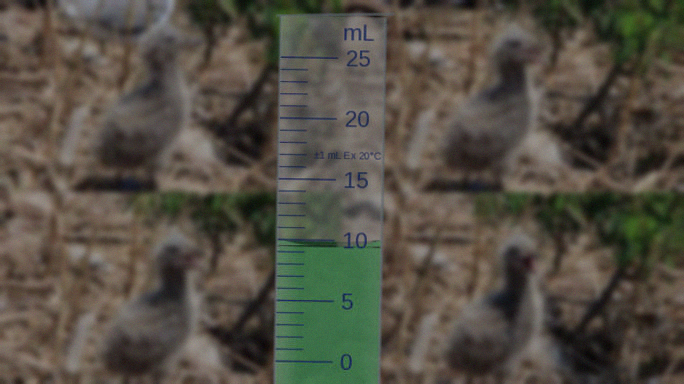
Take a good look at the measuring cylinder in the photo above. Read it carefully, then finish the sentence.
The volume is 9.5 mL
